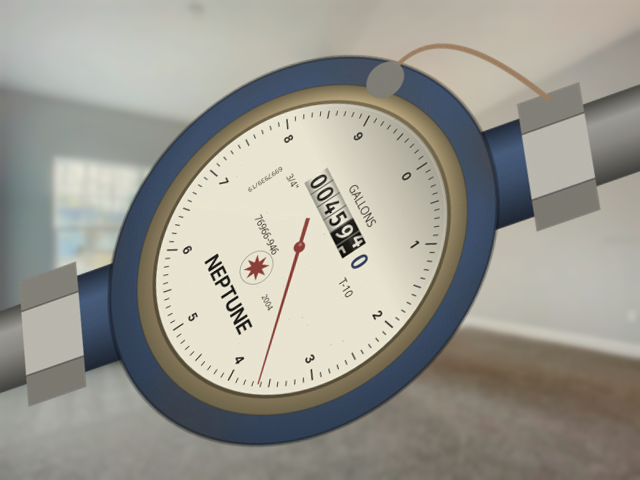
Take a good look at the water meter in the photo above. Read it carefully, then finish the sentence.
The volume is 45943.6 gal
